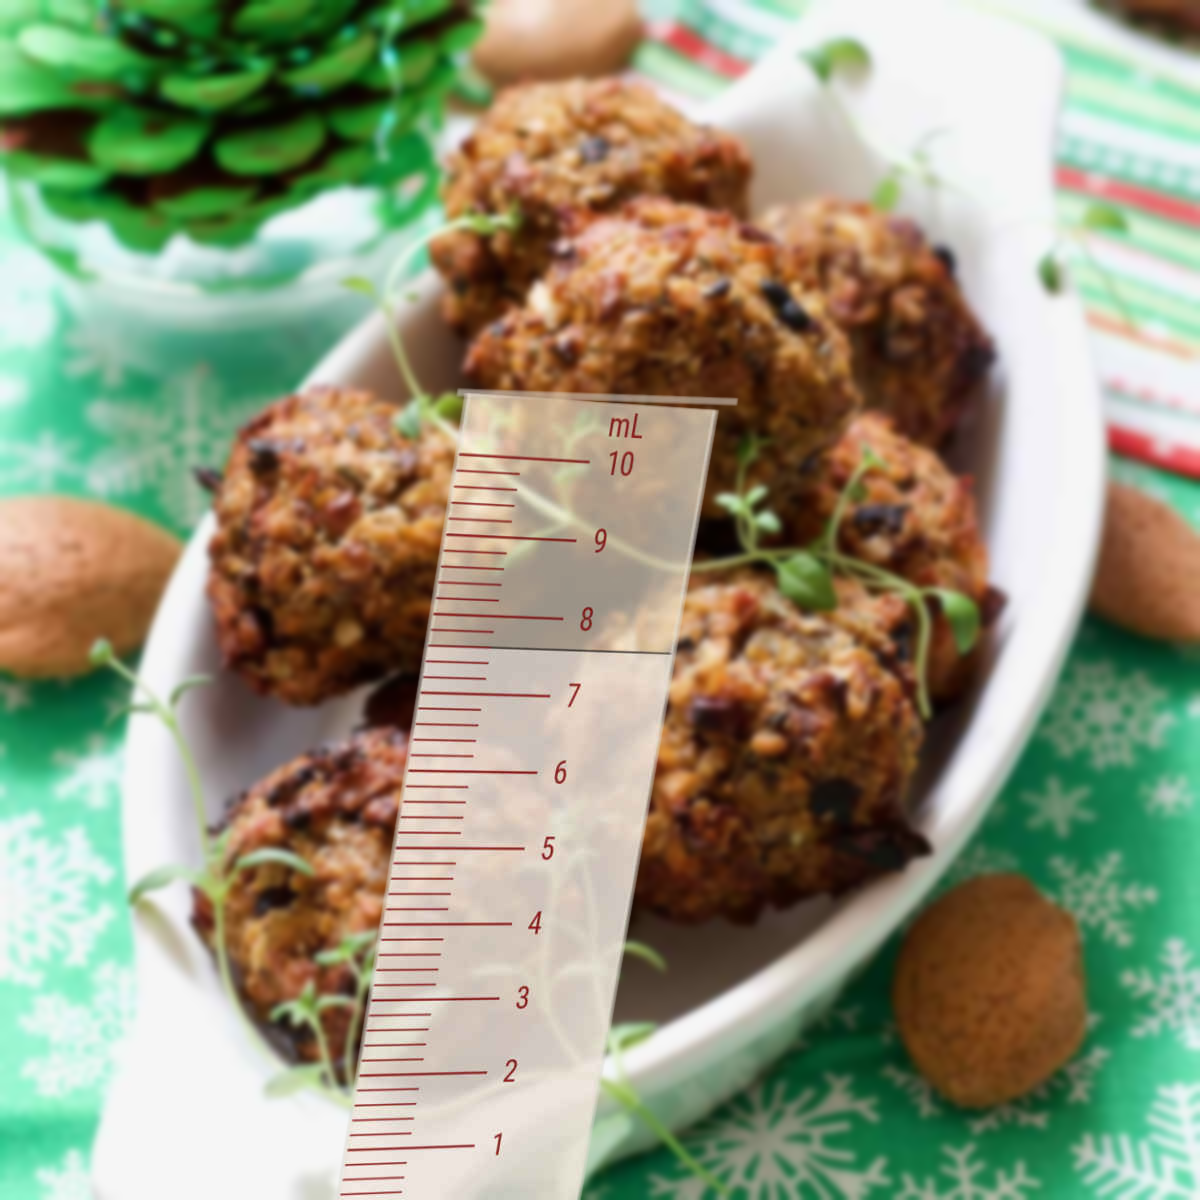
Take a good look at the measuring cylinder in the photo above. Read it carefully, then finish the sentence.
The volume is 7.6 mL
